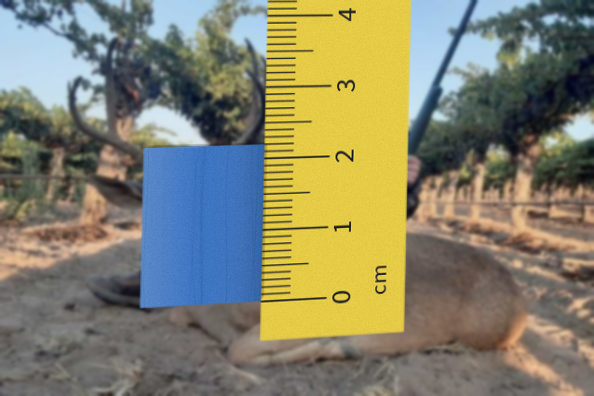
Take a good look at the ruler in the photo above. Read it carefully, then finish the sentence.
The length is 2.2 cm
